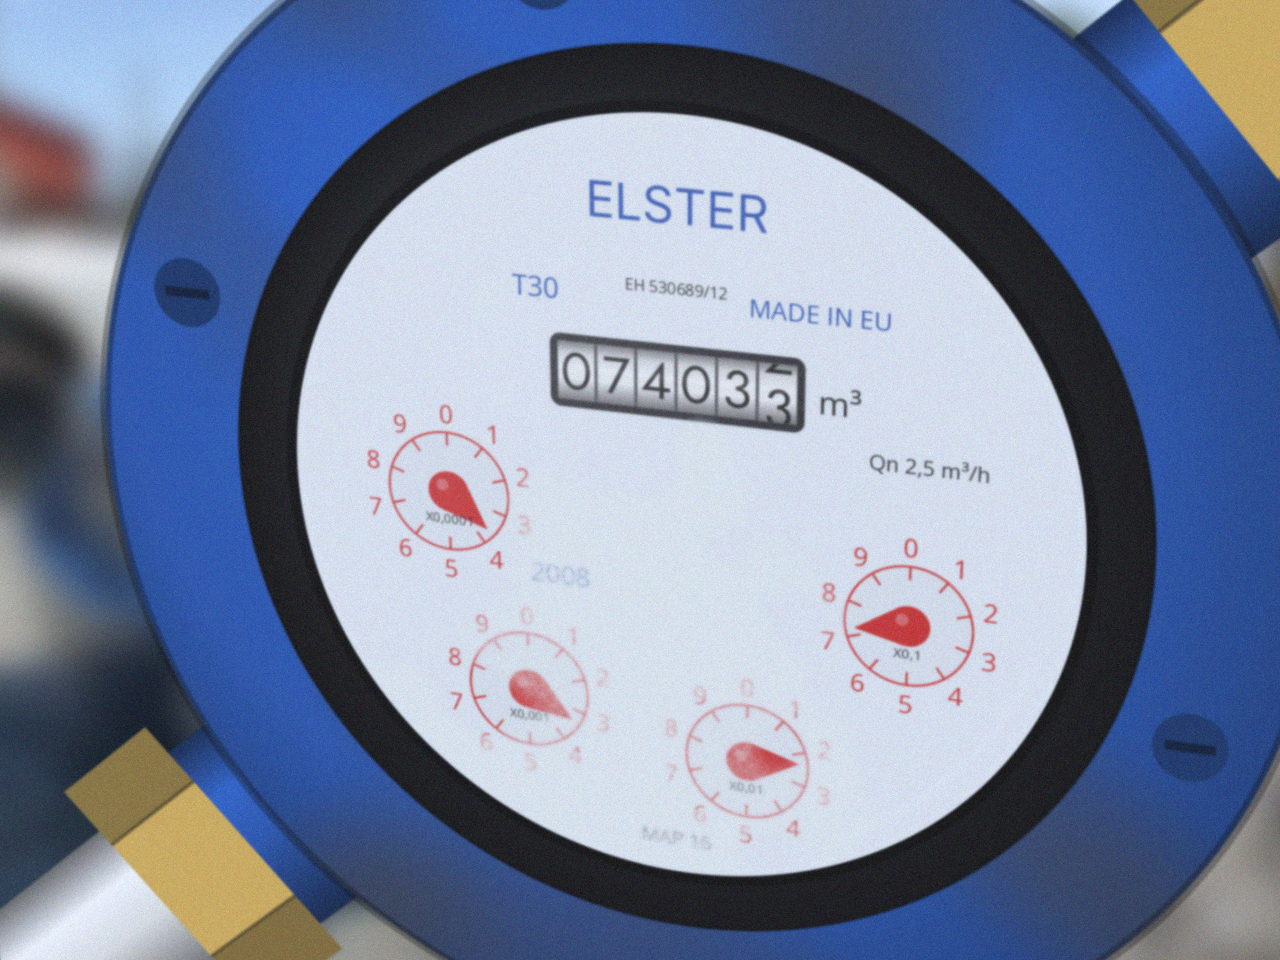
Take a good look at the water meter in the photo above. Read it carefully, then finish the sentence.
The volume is 74032.7233 m³
